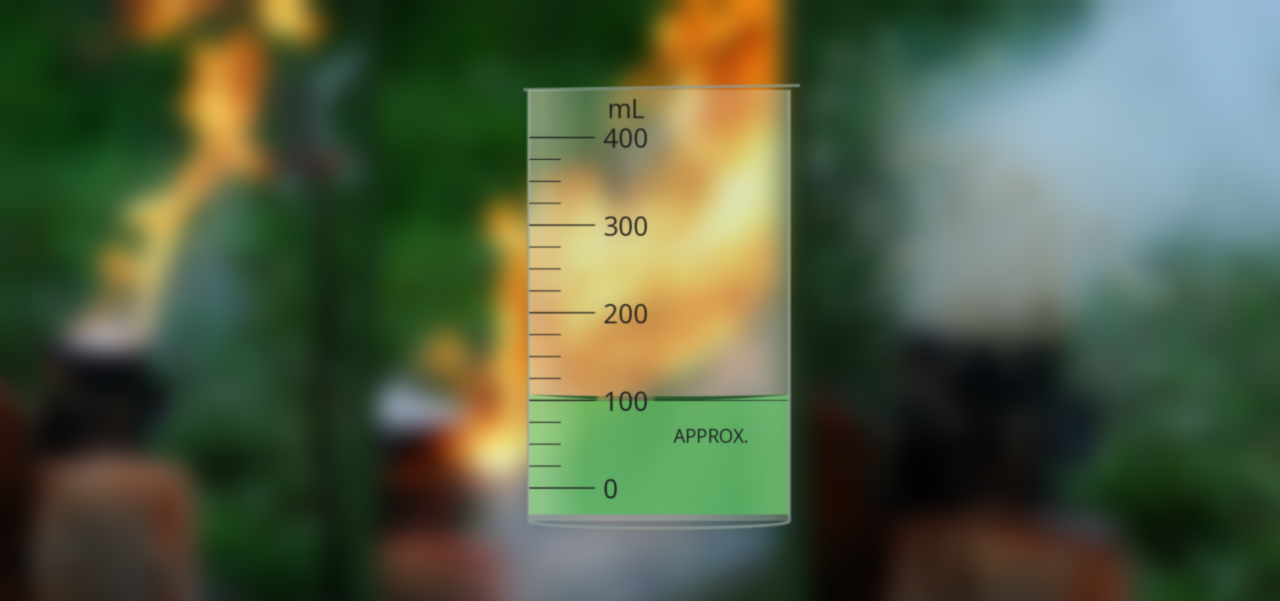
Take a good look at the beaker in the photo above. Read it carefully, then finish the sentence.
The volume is 100 mL
